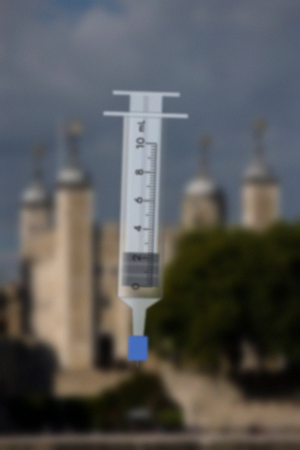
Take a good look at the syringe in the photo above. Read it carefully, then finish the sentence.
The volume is 0 mL
